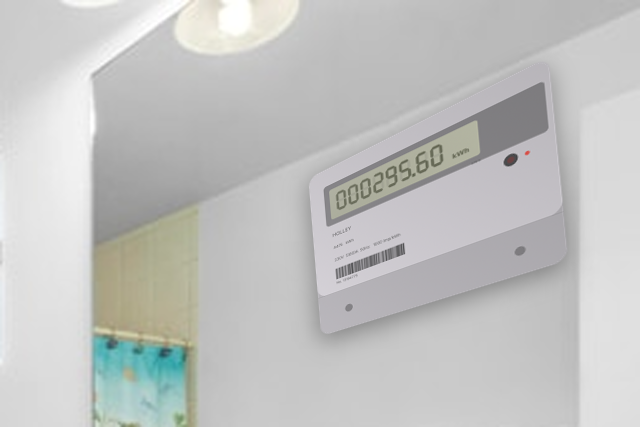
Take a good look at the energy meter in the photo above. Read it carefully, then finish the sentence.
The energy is 295.60 kWh
